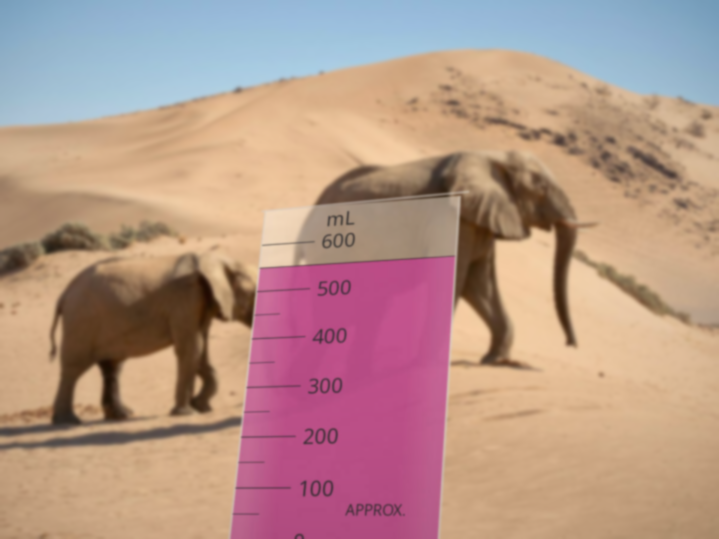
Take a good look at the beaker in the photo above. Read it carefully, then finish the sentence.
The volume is 550 mL
